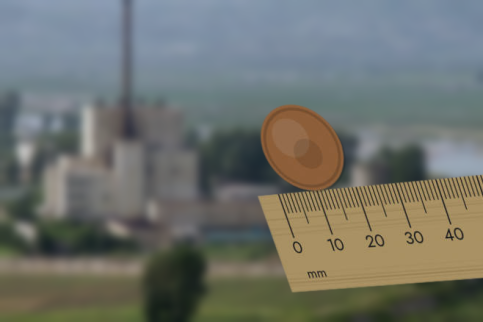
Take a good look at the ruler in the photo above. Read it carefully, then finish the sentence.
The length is 20 mm
